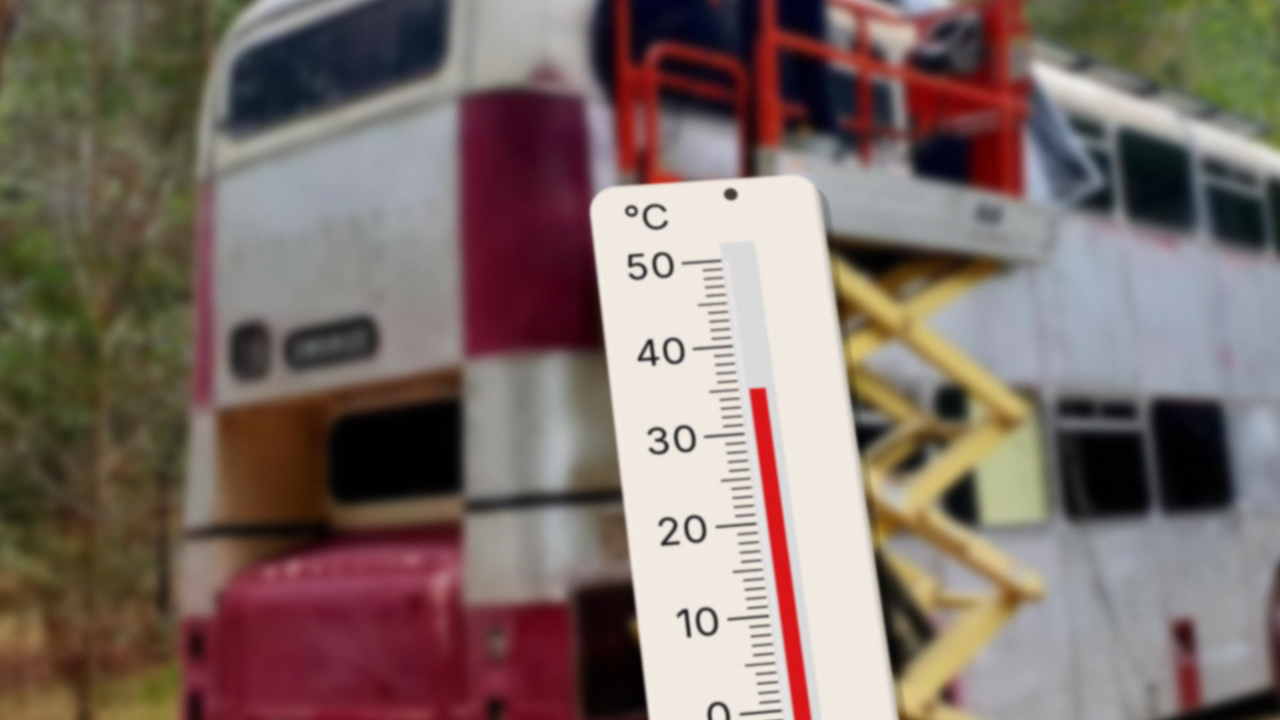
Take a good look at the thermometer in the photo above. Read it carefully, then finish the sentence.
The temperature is 35 °C
